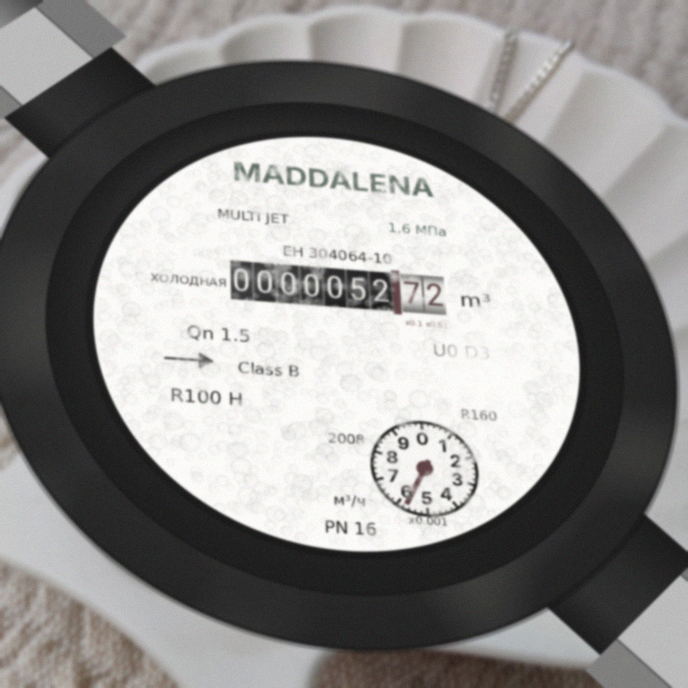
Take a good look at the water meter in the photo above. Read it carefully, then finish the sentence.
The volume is 52.725 m³
